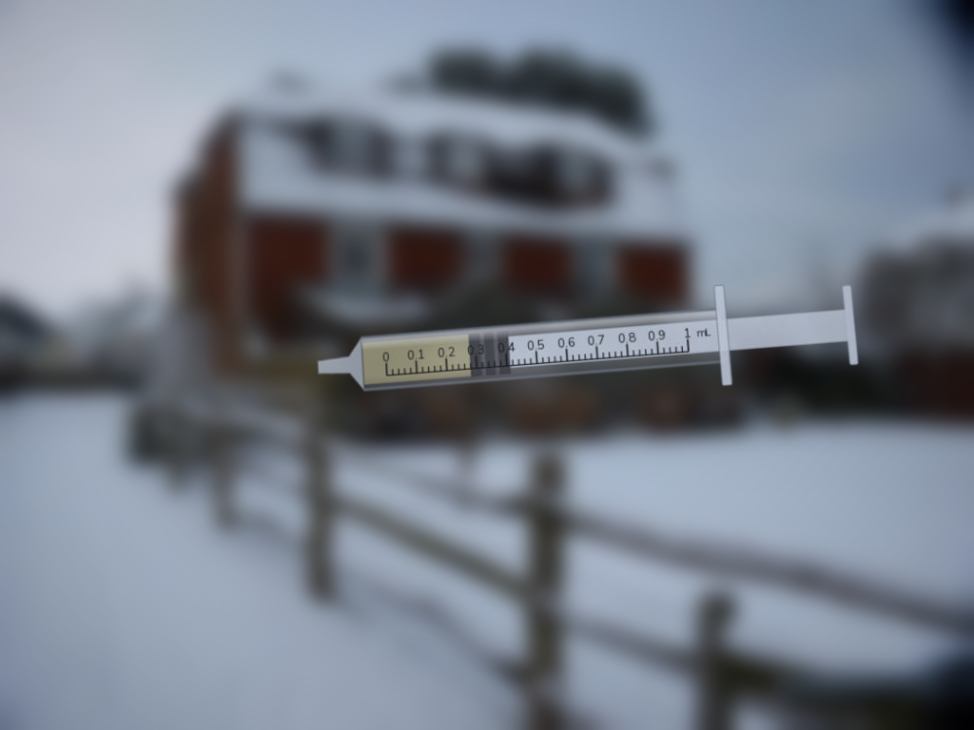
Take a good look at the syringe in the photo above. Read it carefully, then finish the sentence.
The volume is 0.28 mL
